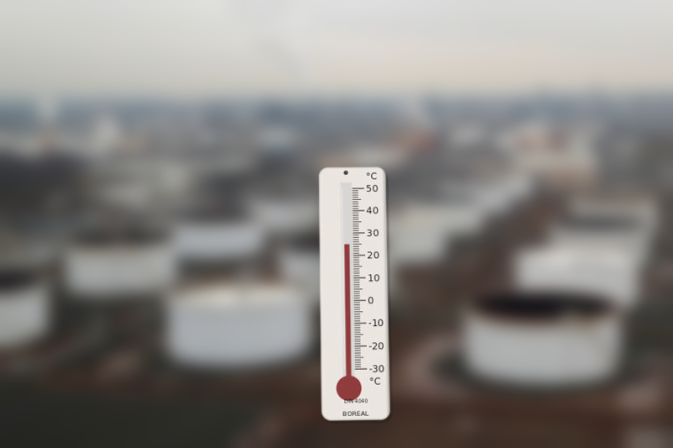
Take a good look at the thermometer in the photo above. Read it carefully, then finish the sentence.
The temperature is 25 °C
